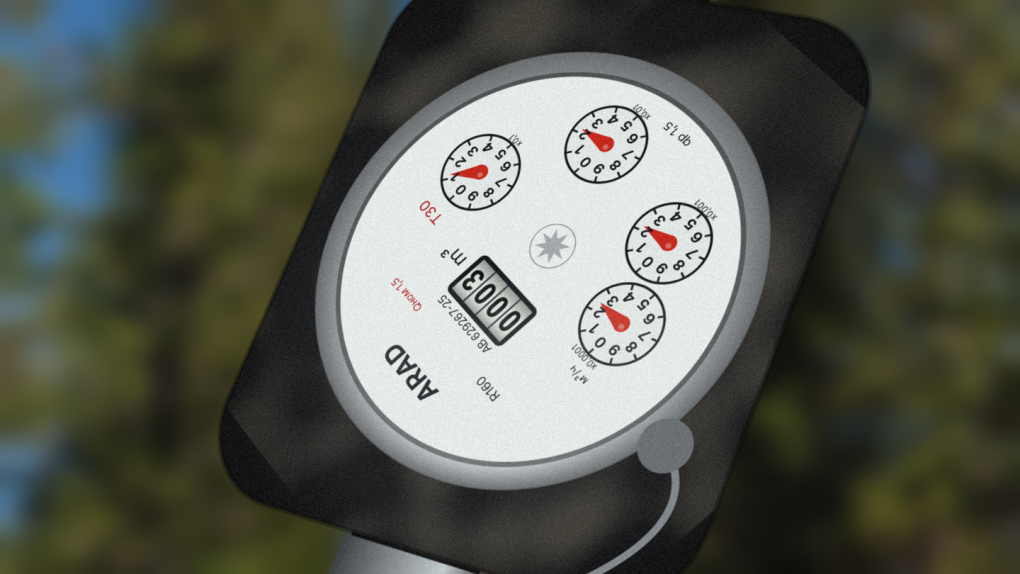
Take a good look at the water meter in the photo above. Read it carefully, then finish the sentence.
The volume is 3.1222 m³
